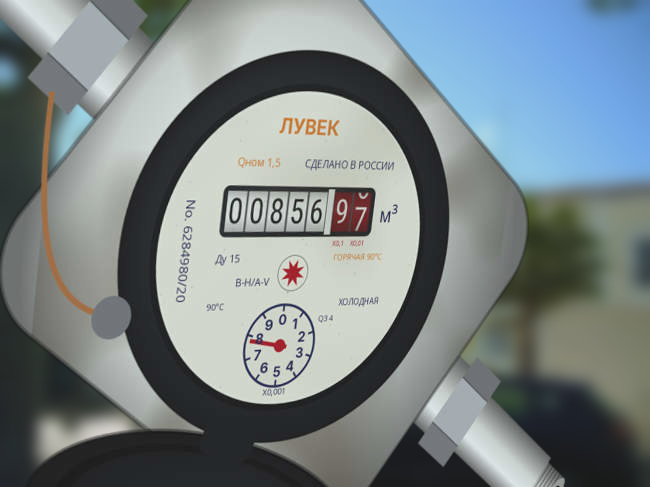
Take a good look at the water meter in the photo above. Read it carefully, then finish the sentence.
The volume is 856.967 m³
